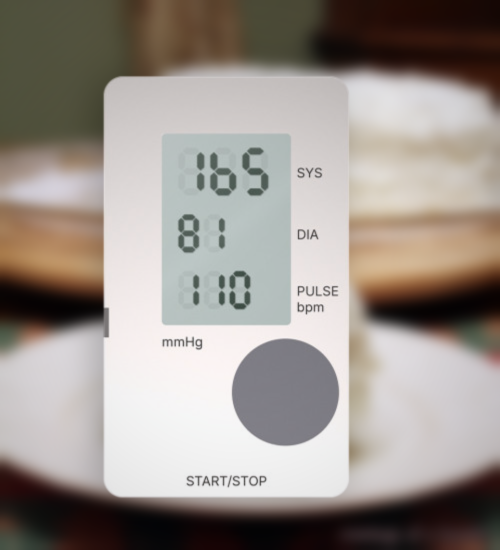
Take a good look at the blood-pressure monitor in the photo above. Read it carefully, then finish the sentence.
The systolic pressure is 165 mmHg
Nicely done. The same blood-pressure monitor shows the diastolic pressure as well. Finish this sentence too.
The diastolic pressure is 81 mmHg
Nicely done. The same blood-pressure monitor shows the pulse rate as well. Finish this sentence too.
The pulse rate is 110 bpm
